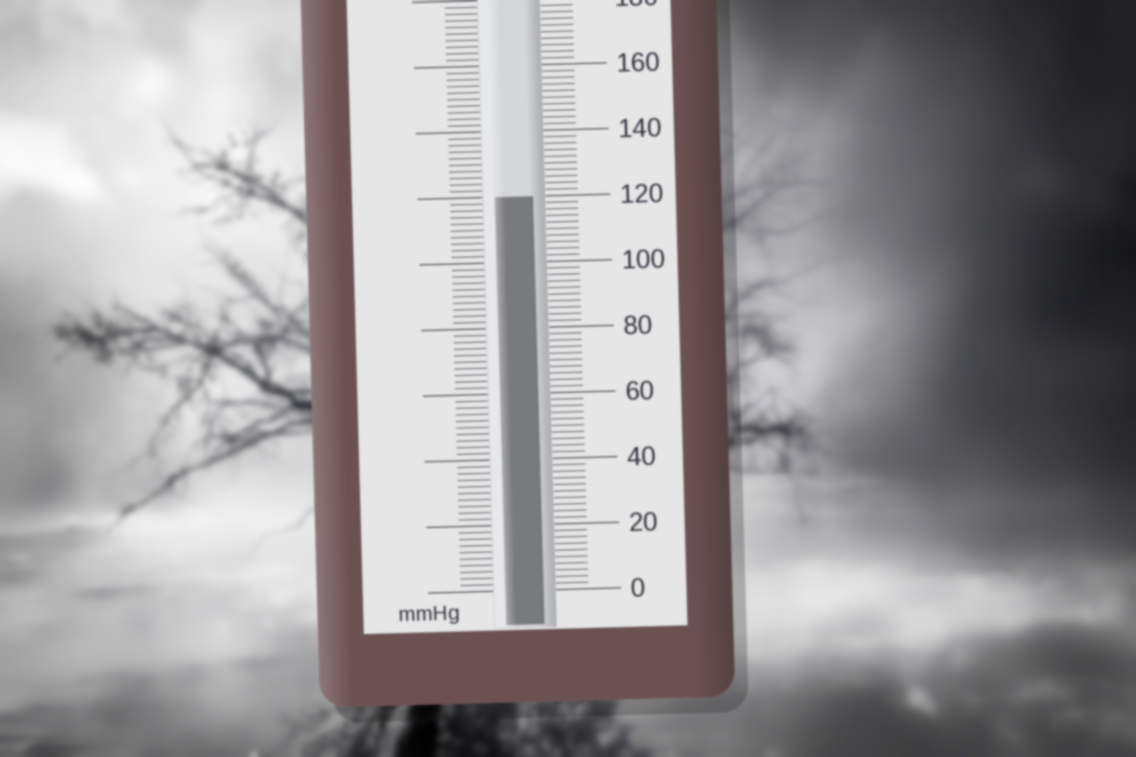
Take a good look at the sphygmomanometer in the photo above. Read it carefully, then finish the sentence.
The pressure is 120 mmHg
